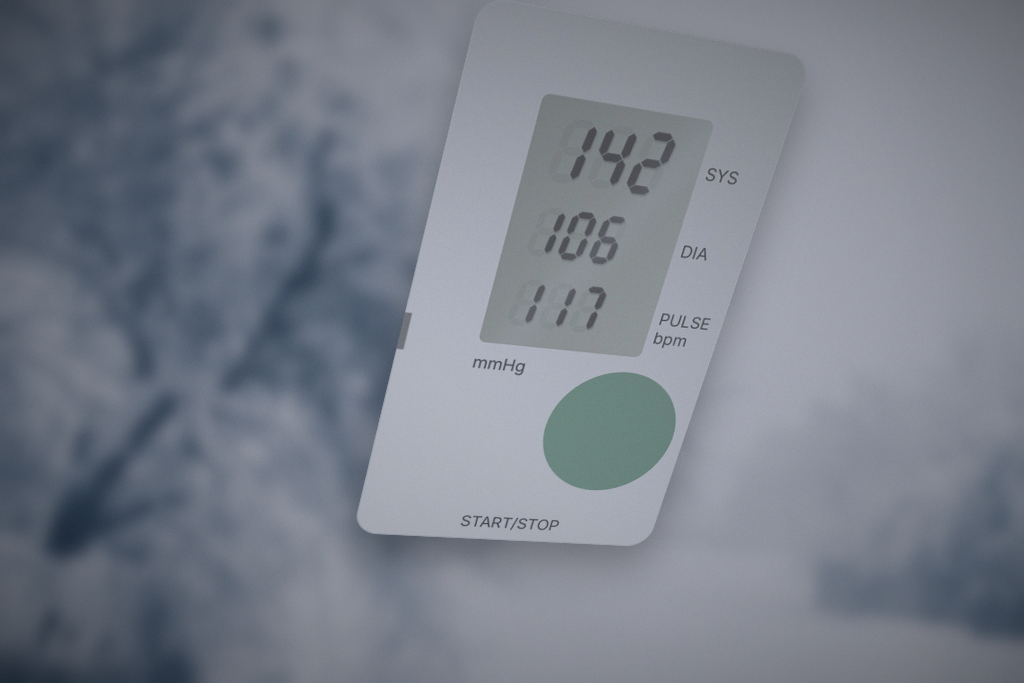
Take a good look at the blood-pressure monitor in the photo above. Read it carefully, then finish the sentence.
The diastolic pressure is 106 mmHg
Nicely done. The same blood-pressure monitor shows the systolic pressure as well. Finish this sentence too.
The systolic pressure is 142 mmHg
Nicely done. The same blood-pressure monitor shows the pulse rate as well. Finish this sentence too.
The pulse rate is 117 bpm
